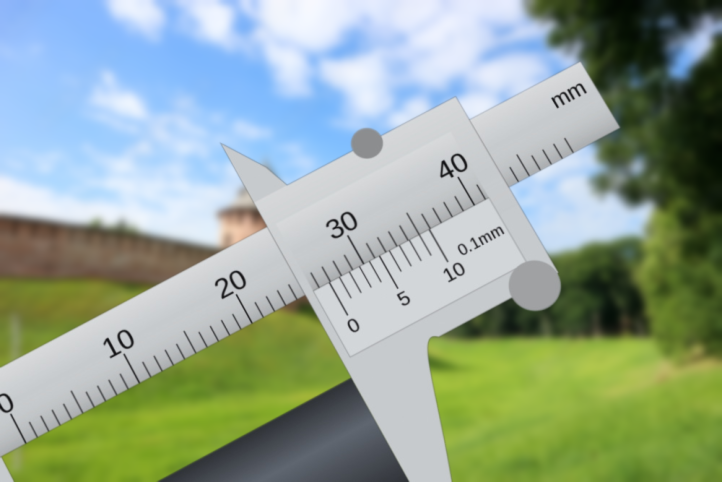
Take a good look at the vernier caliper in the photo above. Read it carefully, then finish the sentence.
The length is 26.9 mm
